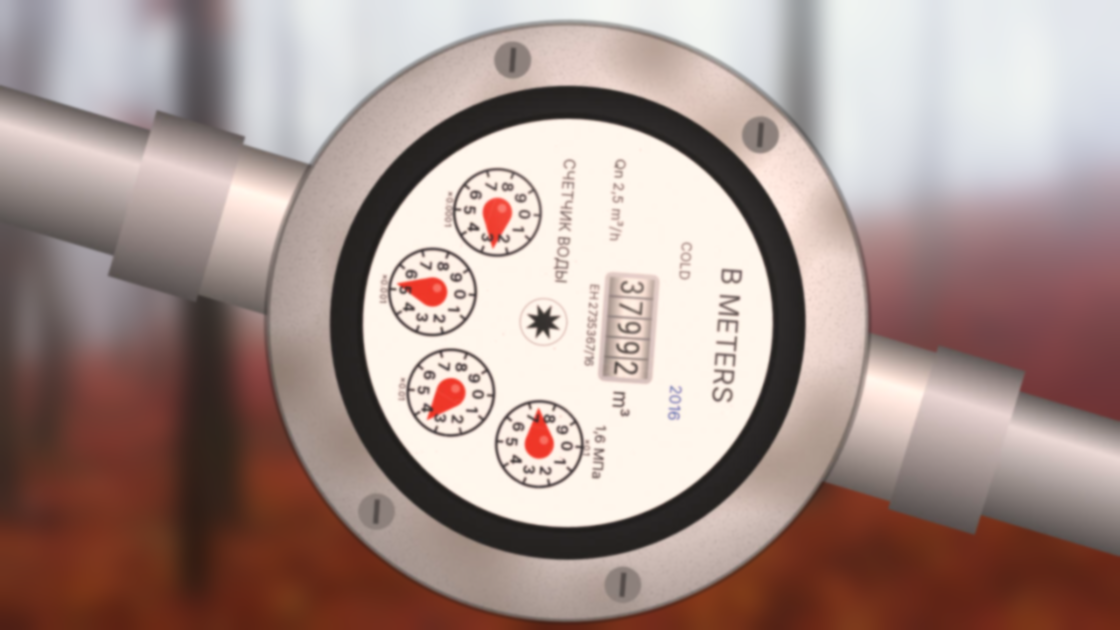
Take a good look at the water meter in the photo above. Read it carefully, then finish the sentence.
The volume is 37992.7352 m³
